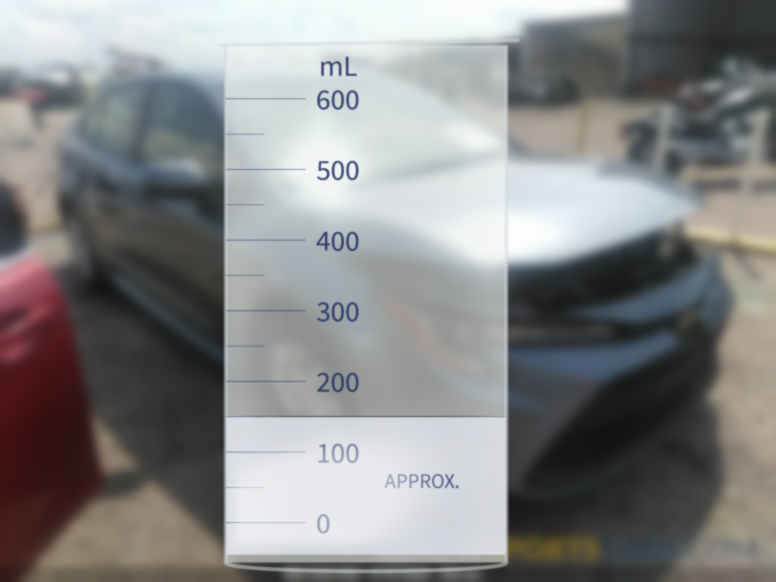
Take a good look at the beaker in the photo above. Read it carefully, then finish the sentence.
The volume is 150 mL
